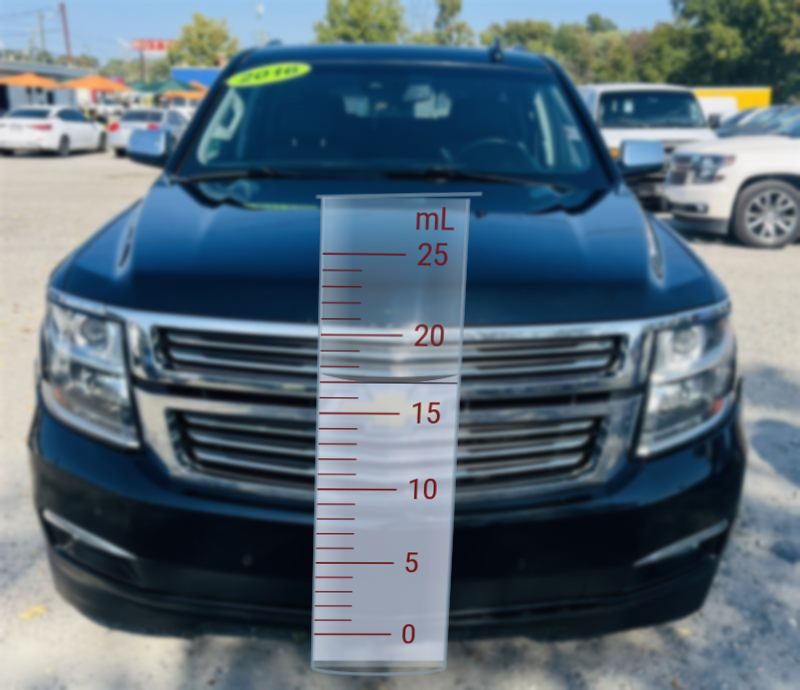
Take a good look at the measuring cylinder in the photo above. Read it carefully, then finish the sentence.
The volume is 17 mL
